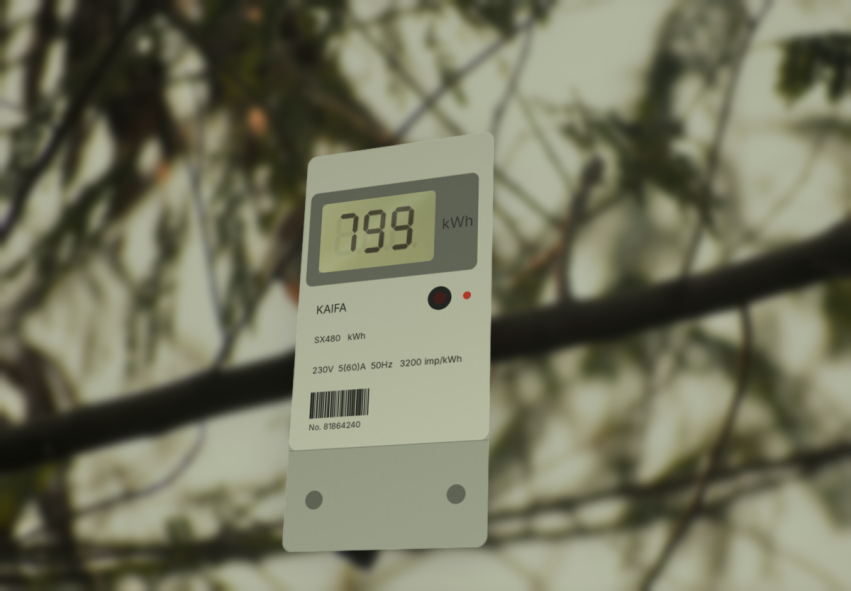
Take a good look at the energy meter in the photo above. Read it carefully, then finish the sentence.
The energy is 799 kWh
